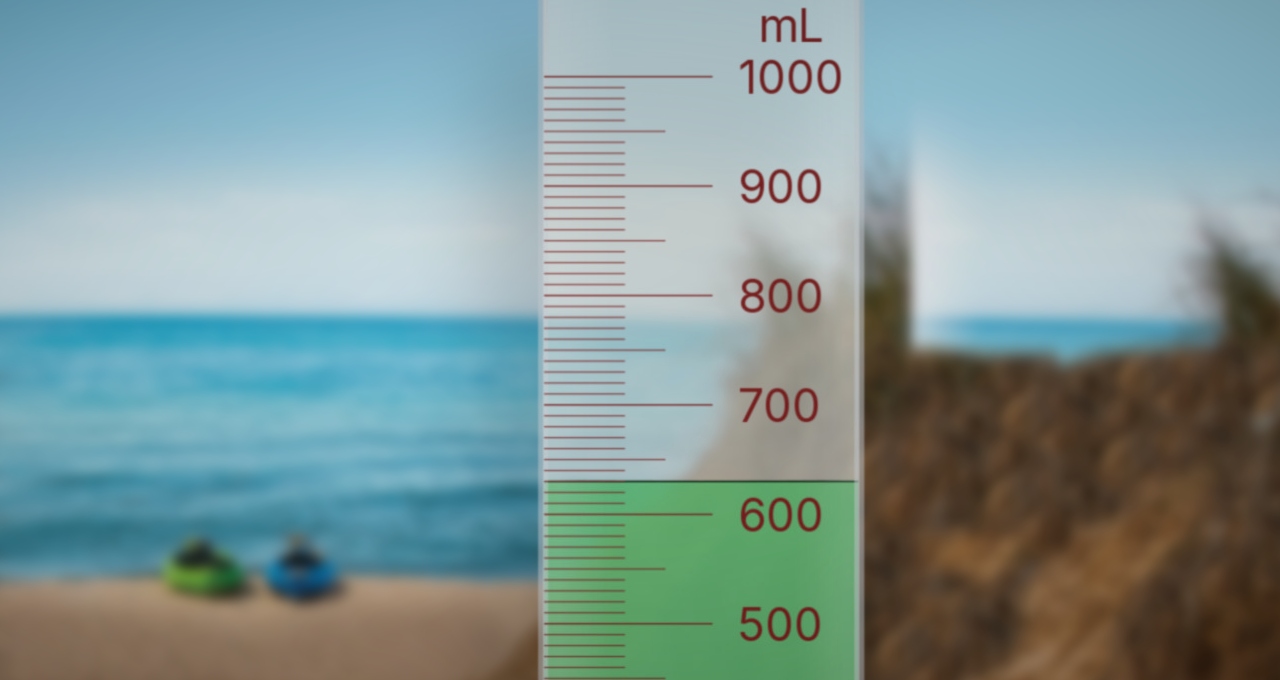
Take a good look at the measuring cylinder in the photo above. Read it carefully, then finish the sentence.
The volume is 630 mL
